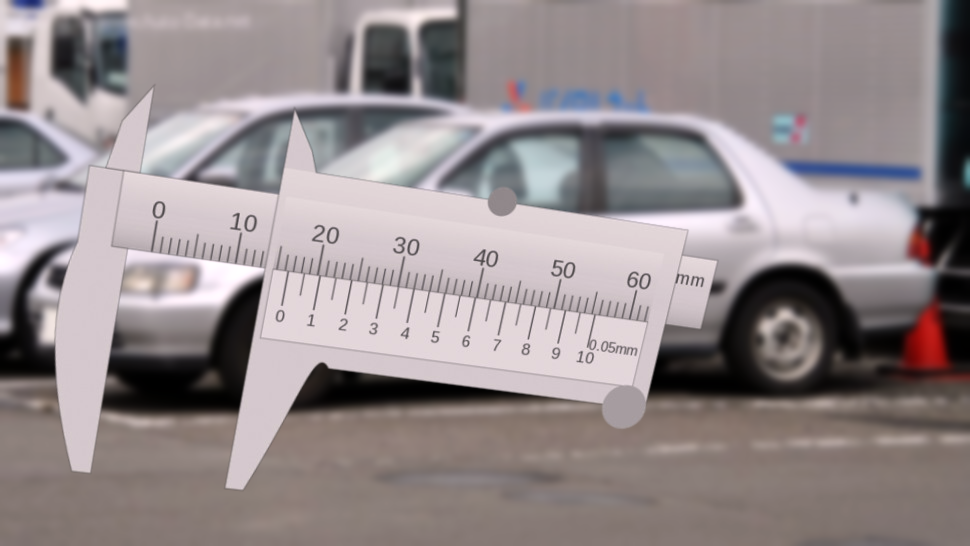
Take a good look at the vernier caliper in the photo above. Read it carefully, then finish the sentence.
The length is 16.4 mm
